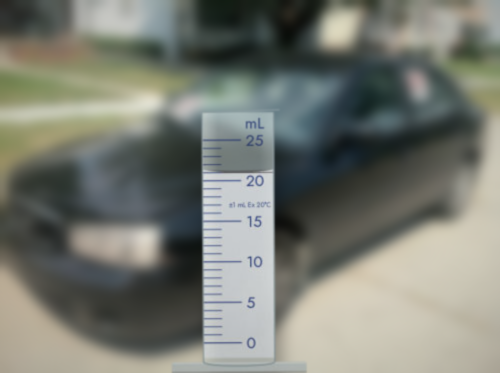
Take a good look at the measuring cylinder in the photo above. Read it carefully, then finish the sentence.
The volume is 21 mL
